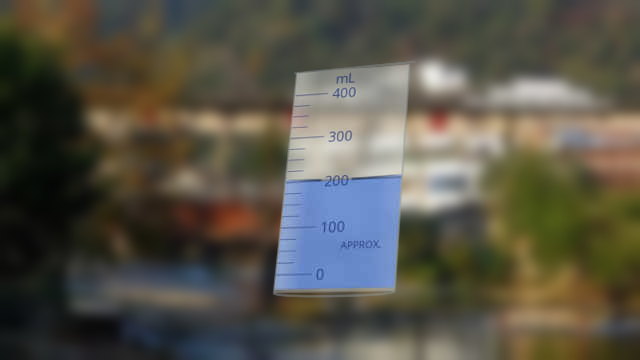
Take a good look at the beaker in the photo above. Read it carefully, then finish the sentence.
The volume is 200 mL
